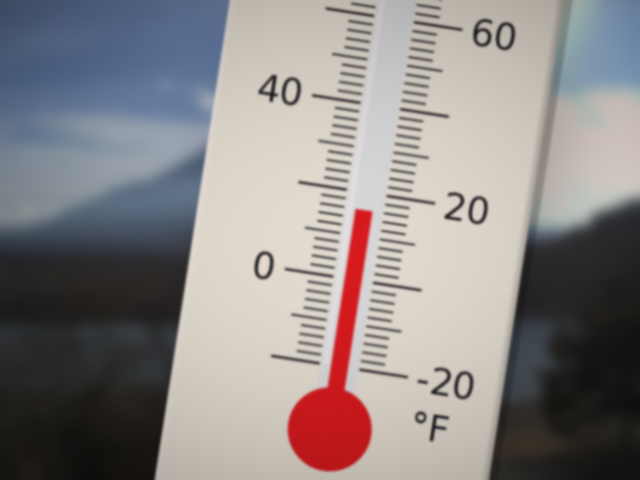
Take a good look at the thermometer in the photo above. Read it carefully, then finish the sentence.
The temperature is 16 °F
